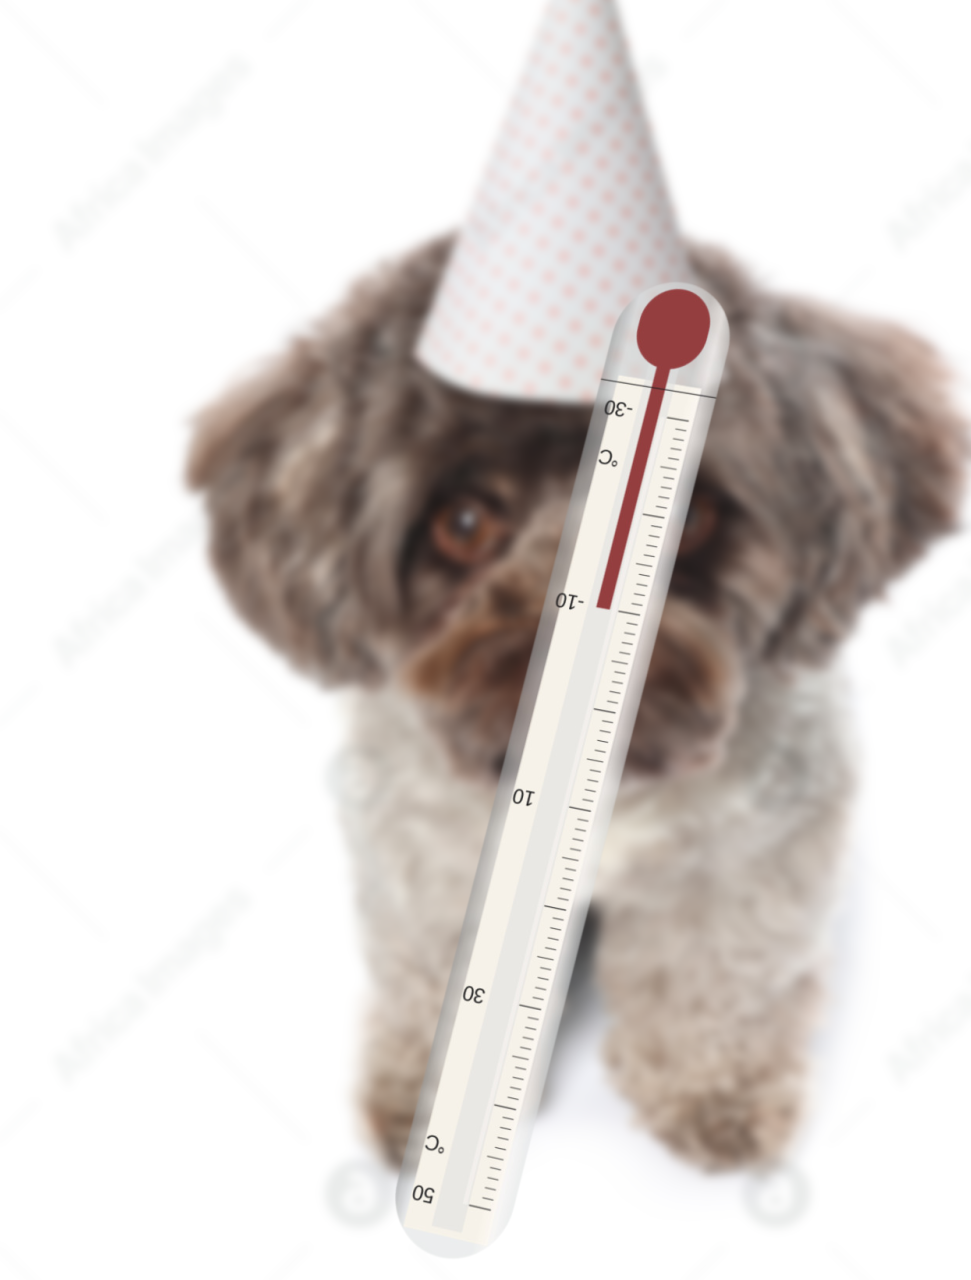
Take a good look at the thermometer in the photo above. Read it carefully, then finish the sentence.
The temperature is -10 °C
